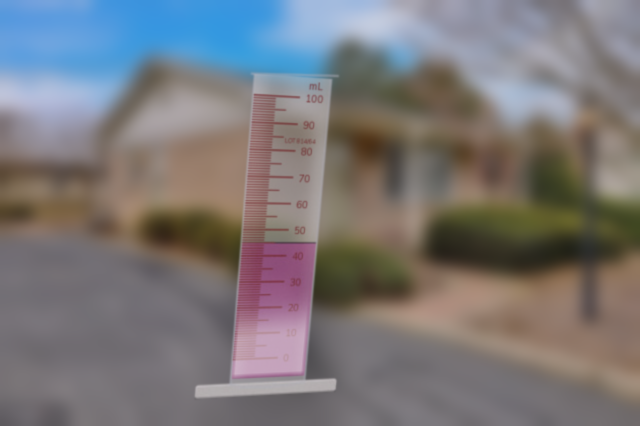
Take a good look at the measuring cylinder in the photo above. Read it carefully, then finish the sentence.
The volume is 45 mL
